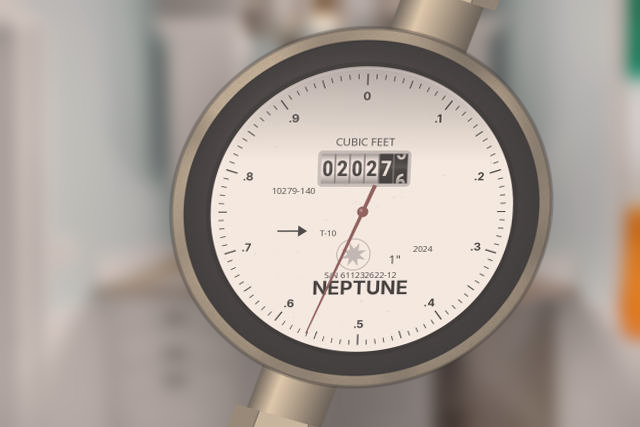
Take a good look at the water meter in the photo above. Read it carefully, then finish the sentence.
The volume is 20275.56 ft³
